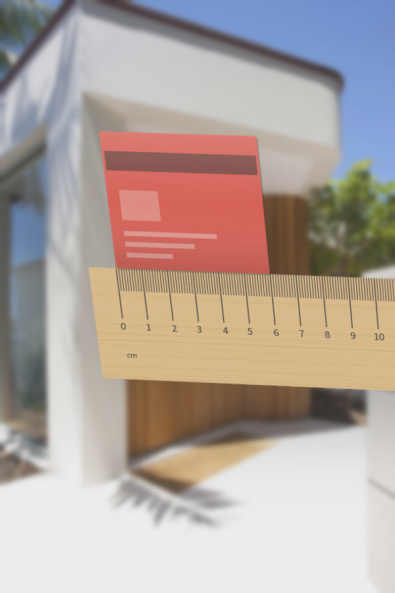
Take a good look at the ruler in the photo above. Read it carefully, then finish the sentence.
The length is 6 cm
